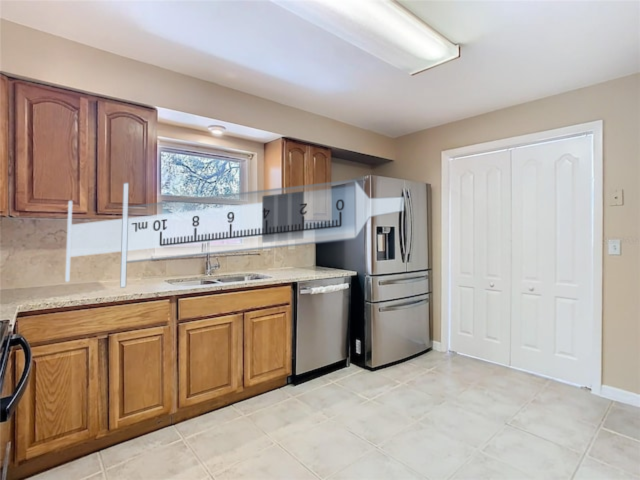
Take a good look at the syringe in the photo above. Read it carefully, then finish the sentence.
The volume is 2 mL
